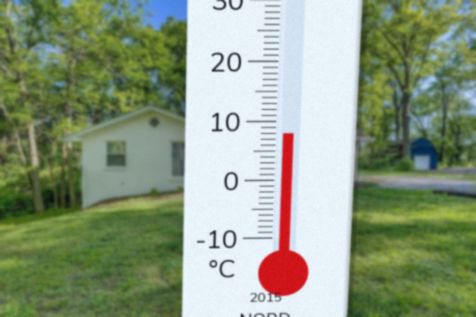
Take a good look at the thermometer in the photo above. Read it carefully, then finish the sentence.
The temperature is 8 °C
